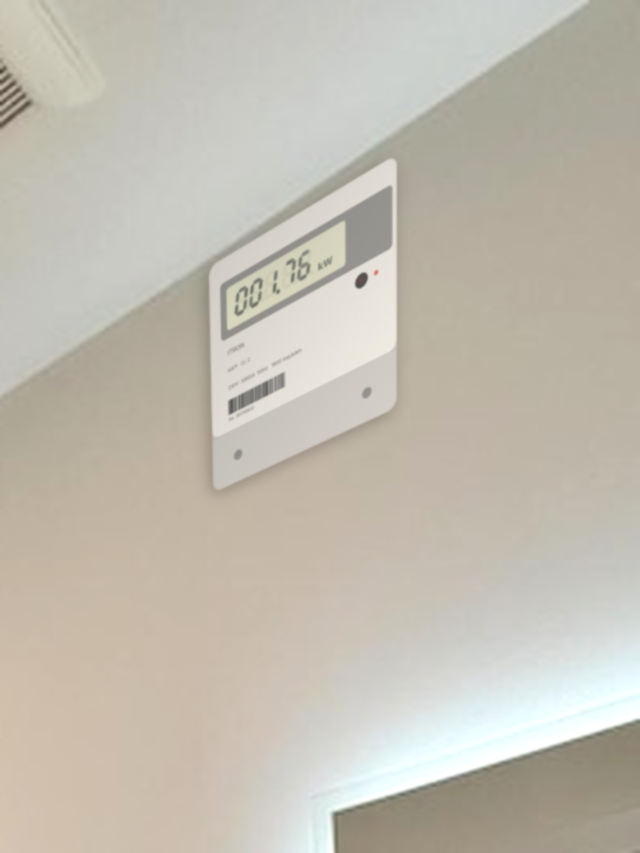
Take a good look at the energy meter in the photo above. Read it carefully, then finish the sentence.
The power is 1.76 kW
